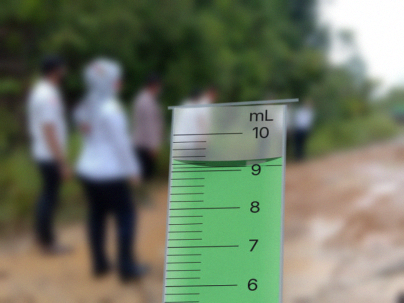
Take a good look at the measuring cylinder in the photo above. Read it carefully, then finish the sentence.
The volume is 9.1 mL
